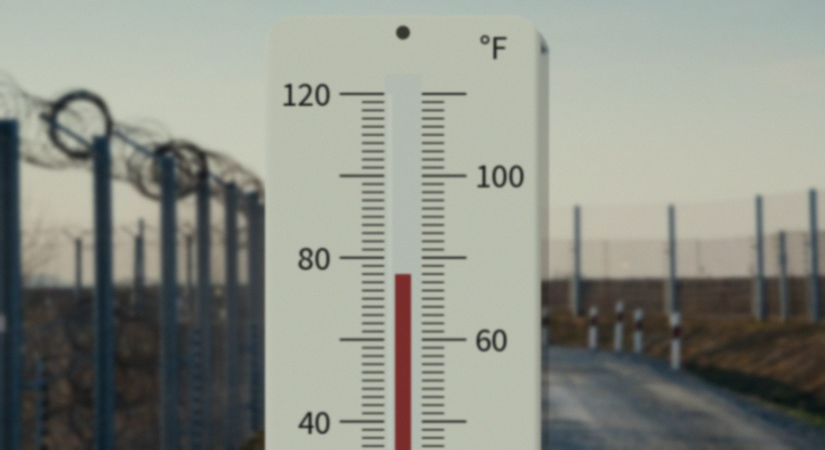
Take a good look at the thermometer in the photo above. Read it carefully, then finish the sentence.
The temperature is 76 °F
